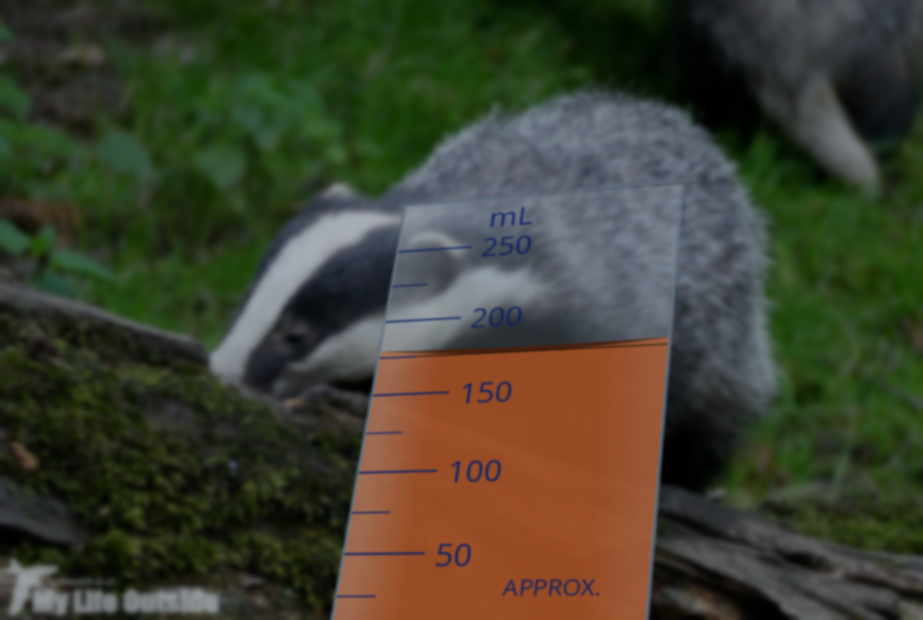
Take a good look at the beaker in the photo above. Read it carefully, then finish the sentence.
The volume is 175 mL
